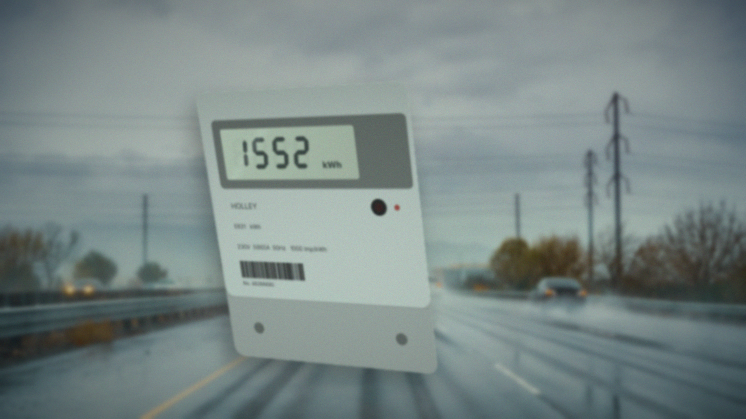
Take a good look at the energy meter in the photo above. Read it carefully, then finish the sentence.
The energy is 1552 kWh
